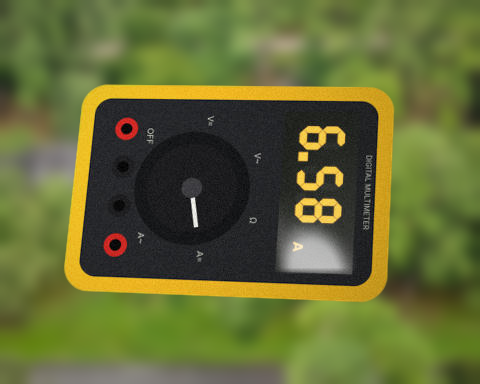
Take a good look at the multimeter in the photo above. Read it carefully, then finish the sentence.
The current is 6.58 A
